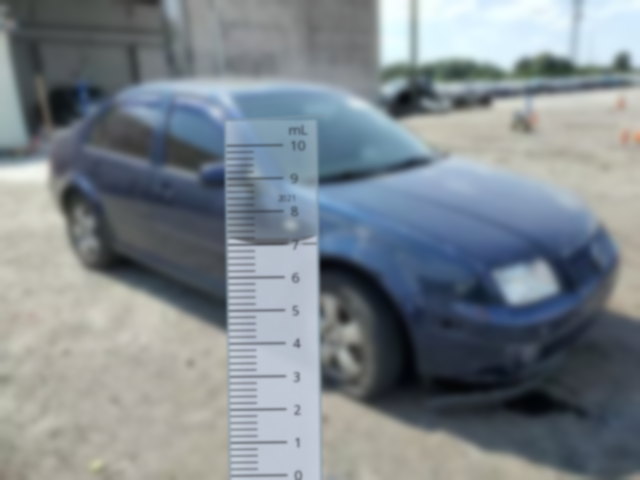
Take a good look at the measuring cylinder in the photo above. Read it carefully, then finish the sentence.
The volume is 7 mL
